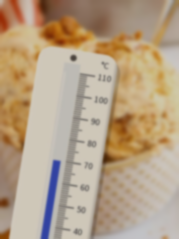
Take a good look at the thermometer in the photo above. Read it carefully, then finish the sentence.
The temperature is 70 °C
